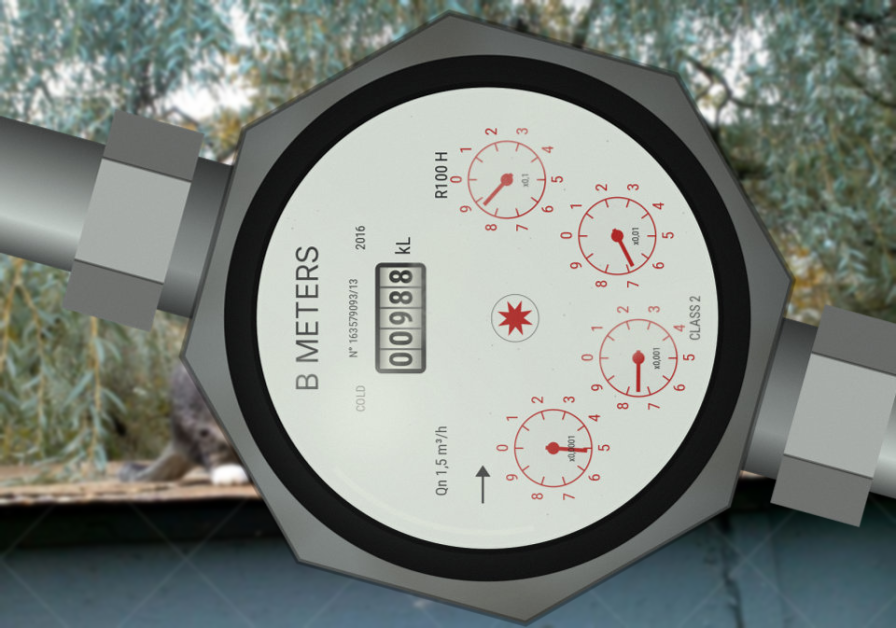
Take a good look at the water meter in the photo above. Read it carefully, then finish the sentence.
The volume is 988.8675 kL
